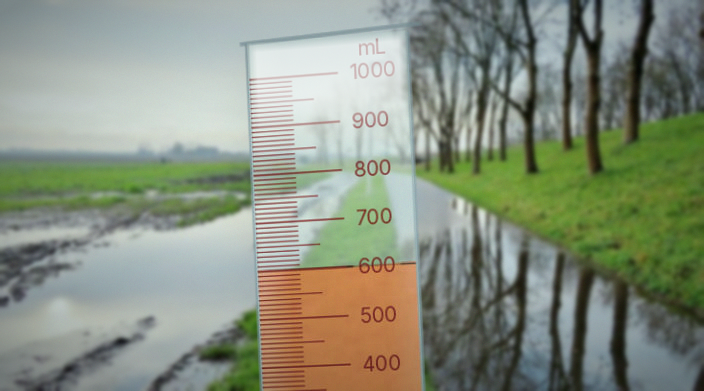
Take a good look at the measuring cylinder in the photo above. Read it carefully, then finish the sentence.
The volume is 600 mL
